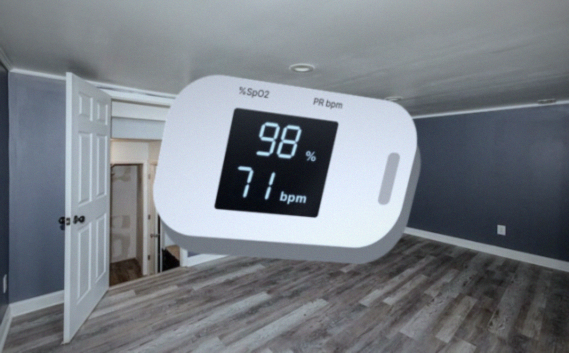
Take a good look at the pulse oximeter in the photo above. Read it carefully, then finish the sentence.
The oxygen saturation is 98 %
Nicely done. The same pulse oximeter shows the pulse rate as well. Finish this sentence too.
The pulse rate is 71 bpm
